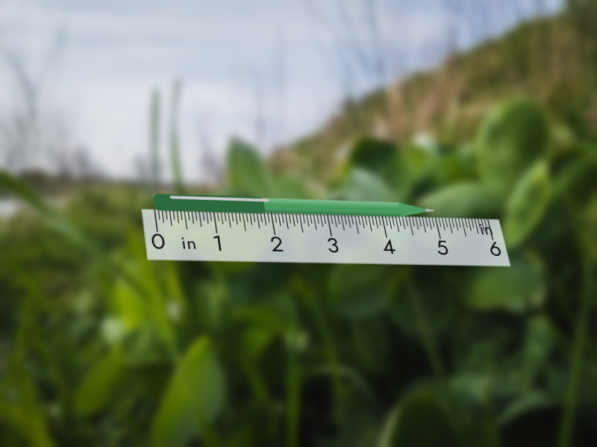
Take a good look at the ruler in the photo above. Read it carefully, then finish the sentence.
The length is 5 in
